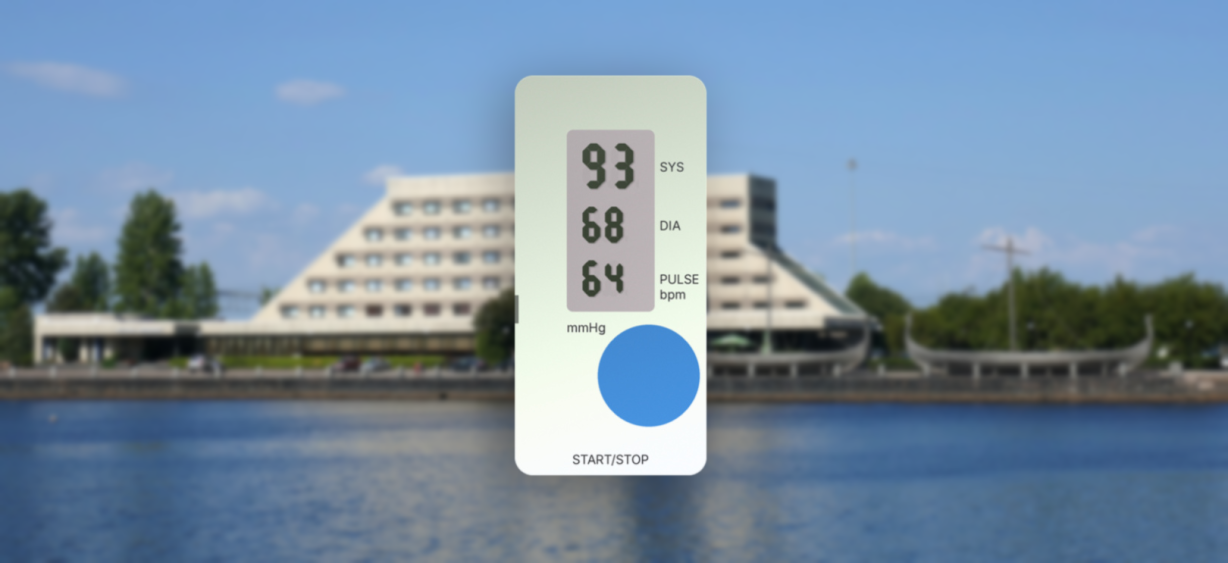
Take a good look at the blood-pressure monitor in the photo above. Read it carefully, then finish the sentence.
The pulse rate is 64 bpm
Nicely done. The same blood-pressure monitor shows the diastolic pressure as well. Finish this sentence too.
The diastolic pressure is 68 mmHg
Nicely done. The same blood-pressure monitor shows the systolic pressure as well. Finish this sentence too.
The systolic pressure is 93 mmHg
